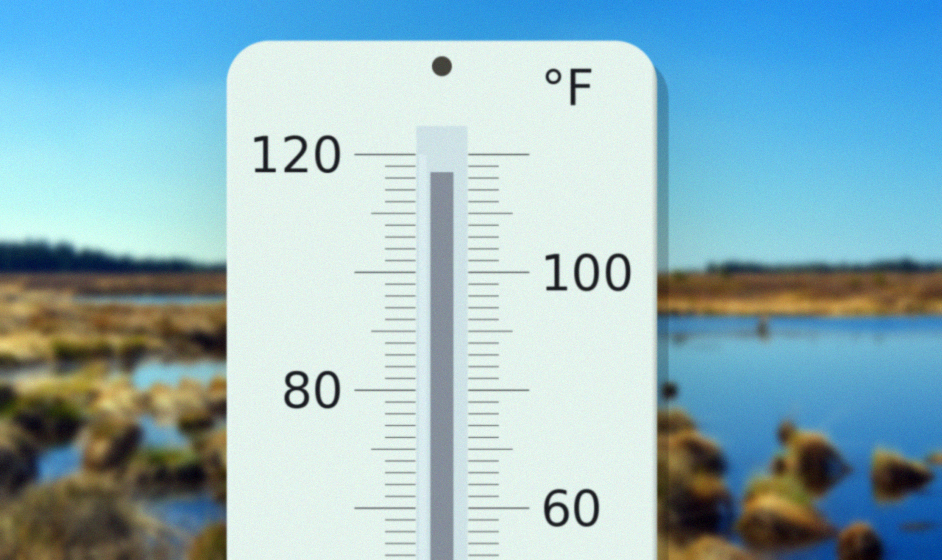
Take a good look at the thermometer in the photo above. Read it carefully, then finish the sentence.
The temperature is 117 °F
